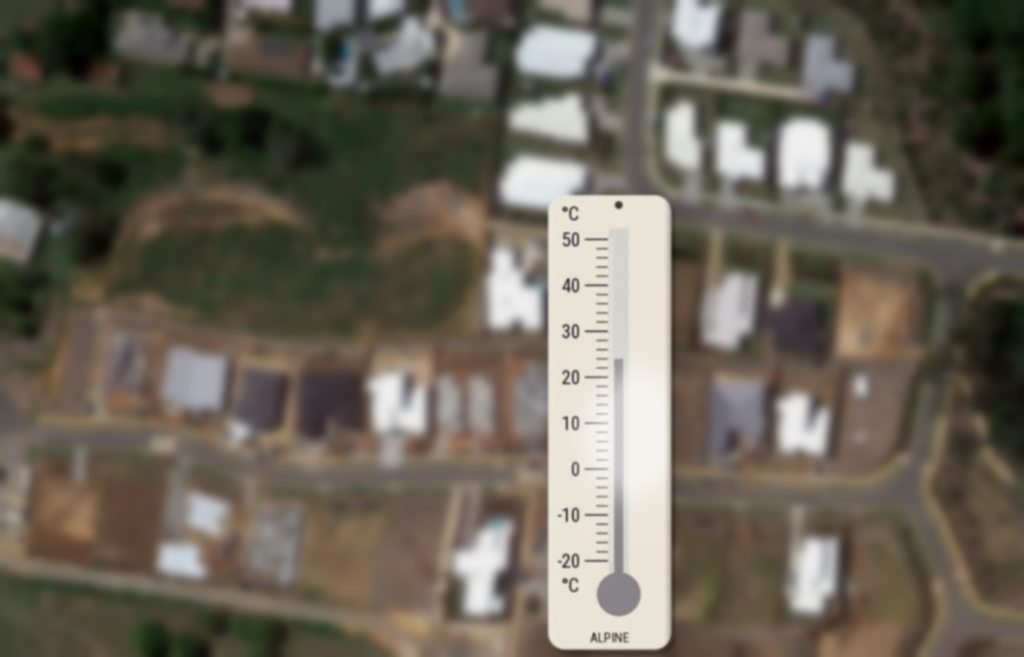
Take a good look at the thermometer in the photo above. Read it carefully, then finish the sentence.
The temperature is 24 °C
